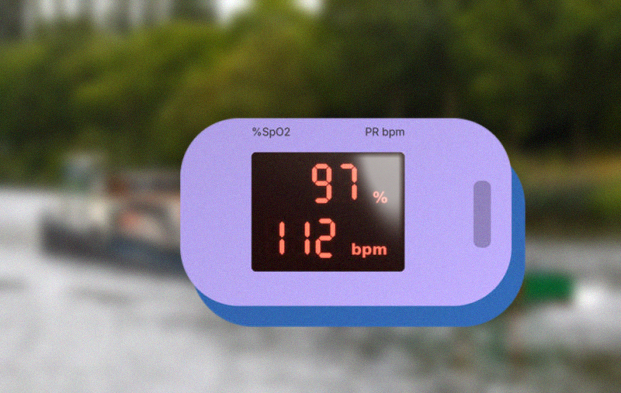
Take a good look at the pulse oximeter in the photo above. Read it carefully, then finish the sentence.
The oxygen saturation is 97 %
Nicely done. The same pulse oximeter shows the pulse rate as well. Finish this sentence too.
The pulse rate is 112 bpm
